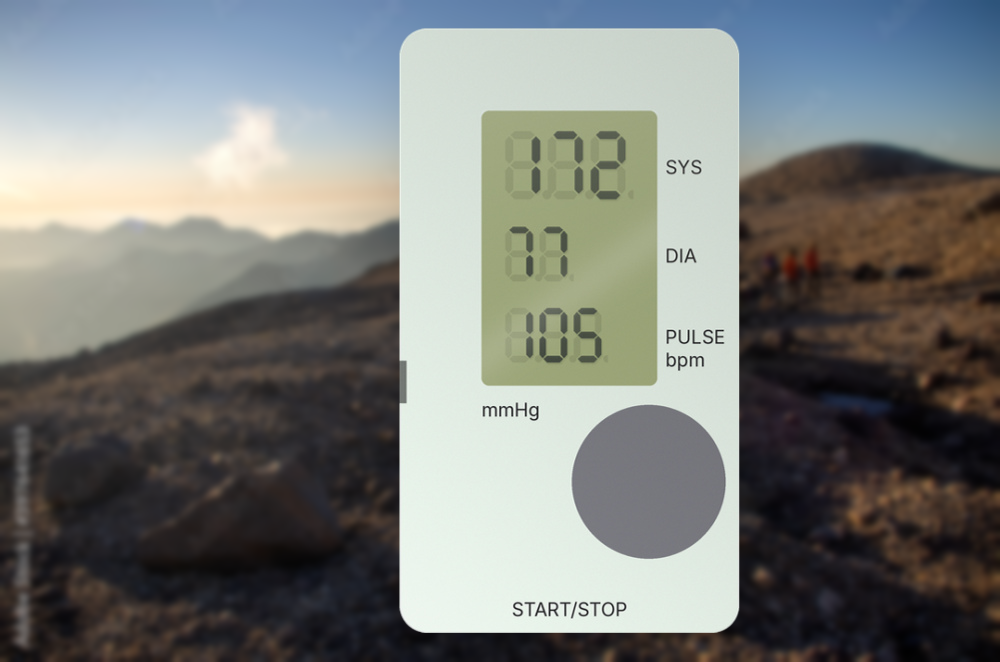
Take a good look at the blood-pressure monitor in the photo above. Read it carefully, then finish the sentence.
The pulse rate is 105 bpm
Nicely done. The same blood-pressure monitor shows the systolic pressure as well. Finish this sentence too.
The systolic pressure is 172 mmHg
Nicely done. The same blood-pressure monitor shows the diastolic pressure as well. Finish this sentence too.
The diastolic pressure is 77 mmHg
